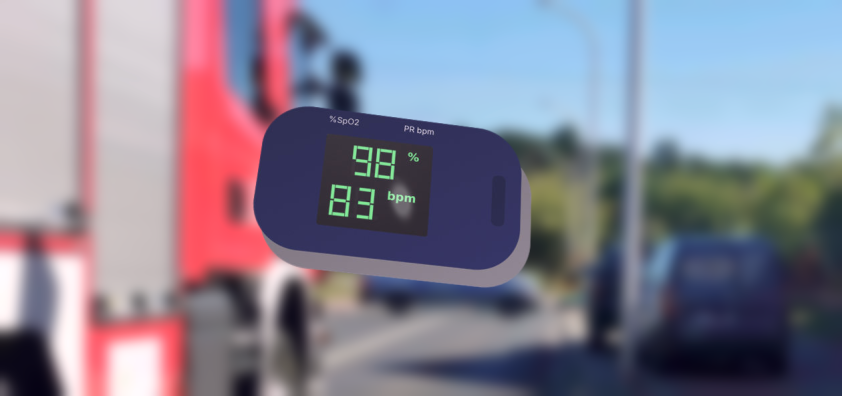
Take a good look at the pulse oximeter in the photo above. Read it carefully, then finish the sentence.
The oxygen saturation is 98 %
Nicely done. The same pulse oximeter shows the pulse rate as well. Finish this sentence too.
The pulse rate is 83 bpm
